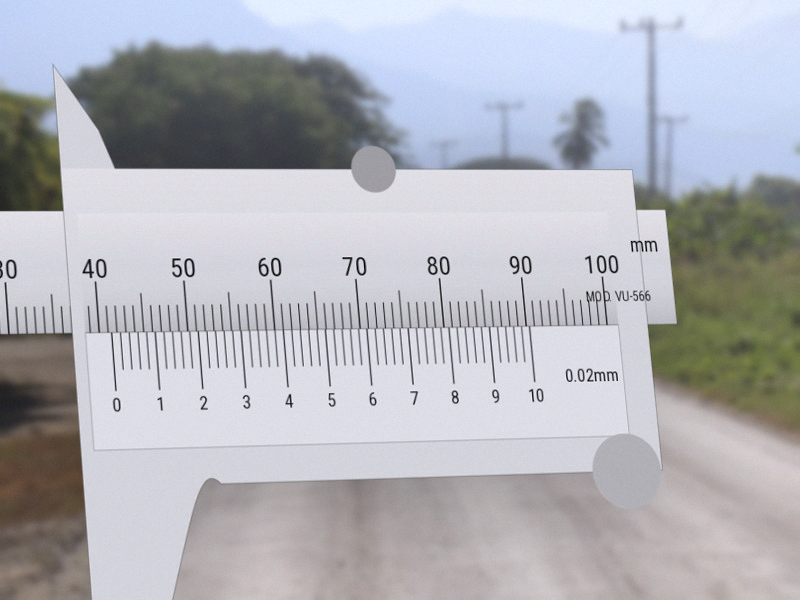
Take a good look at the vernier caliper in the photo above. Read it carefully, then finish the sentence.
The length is 41.4 mm
